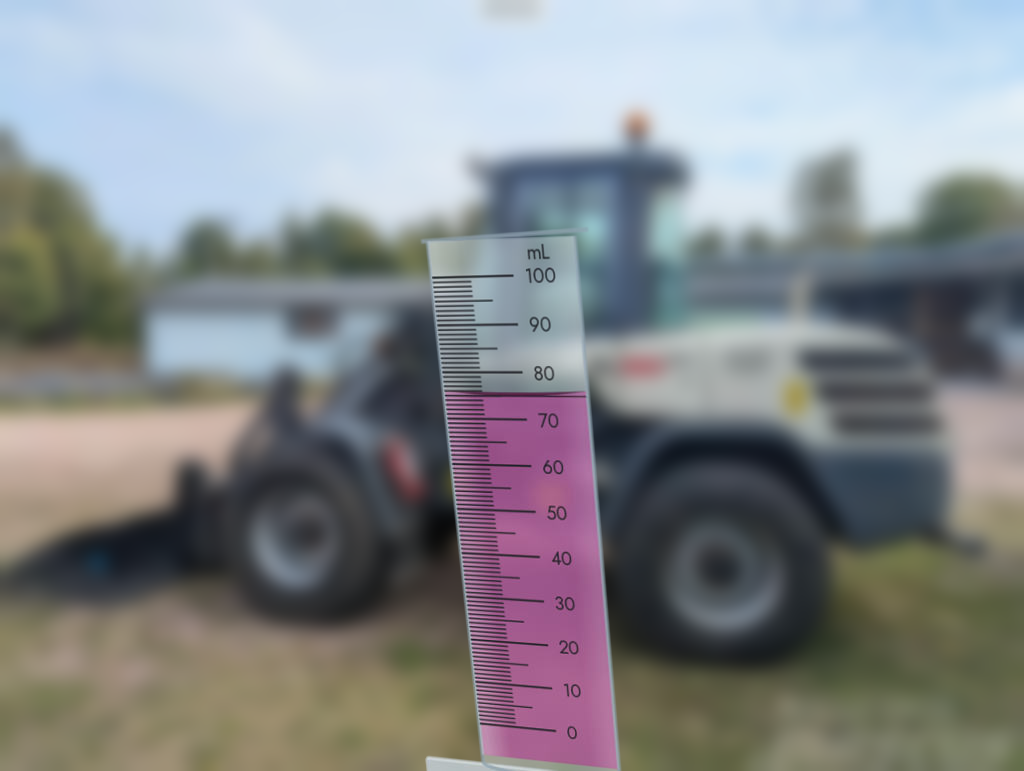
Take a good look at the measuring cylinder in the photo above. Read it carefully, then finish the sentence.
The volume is 75 mL
